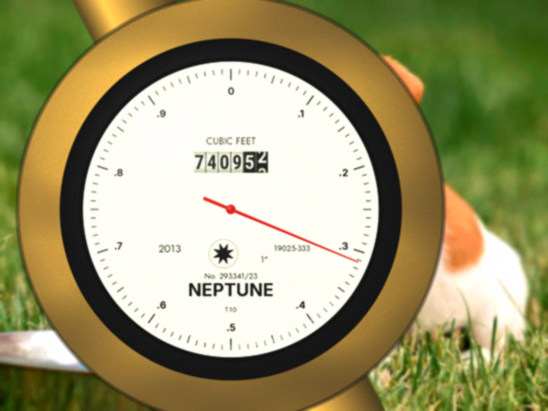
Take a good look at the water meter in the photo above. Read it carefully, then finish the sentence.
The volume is 740952.31 ft³
